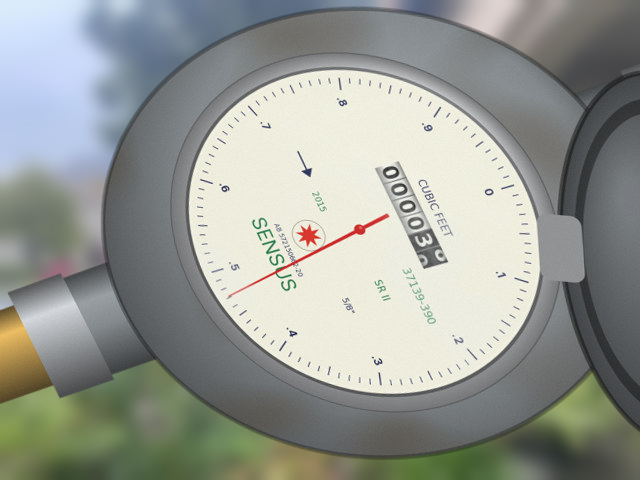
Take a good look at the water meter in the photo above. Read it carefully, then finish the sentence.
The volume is 38.47 ft³
